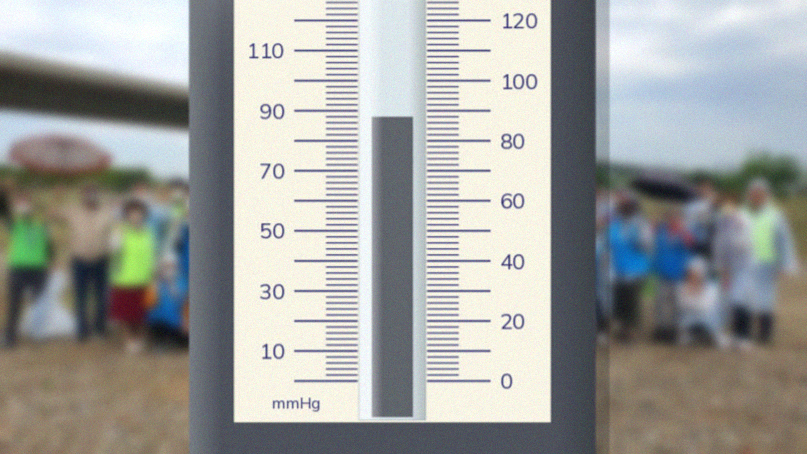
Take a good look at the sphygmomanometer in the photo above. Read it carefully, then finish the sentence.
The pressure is 88 mmHg
